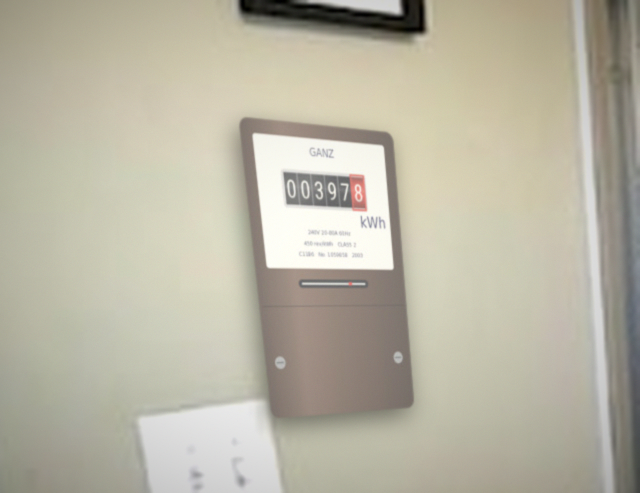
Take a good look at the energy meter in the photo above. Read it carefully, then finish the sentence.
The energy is 397.8 kWh
